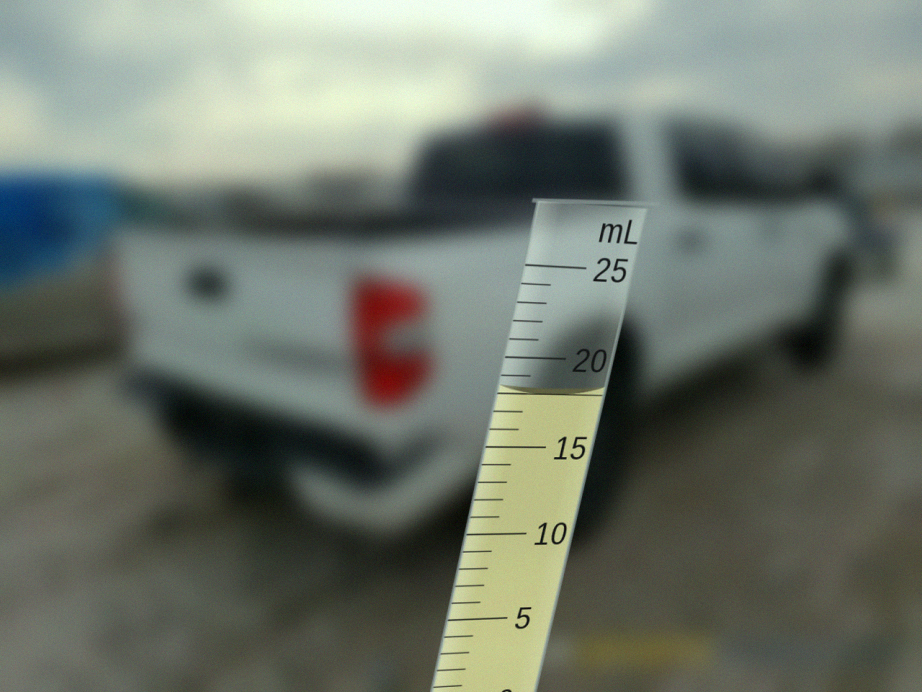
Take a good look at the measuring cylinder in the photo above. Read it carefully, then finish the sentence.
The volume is 18 mL
